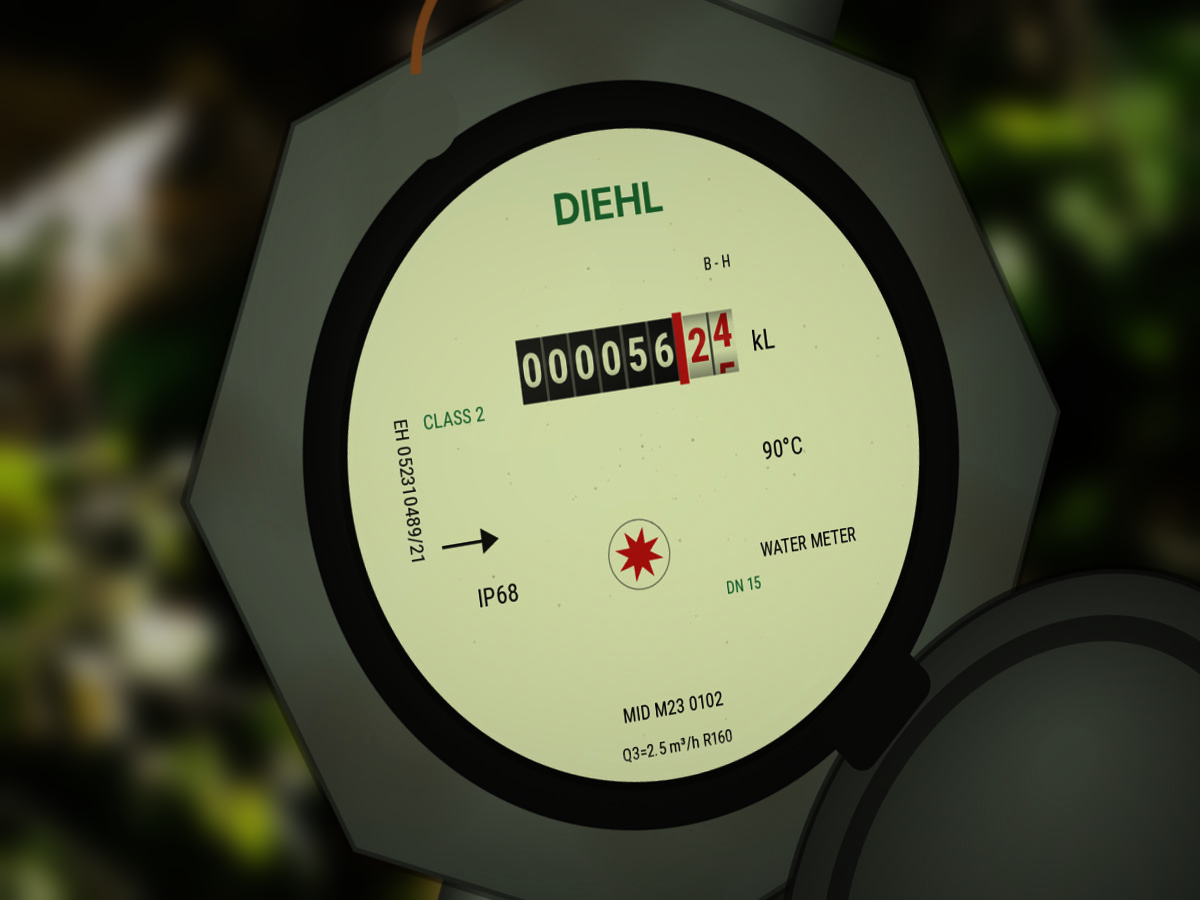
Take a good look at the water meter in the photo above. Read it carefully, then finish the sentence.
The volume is 56.24 kL
